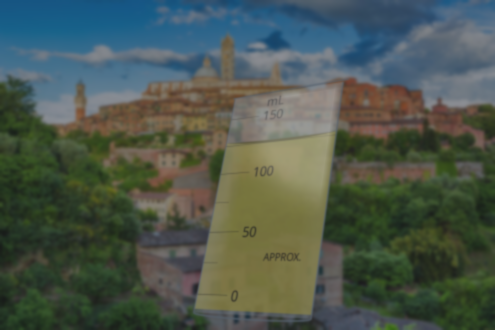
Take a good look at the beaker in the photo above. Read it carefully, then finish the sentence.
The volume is 125 mL
